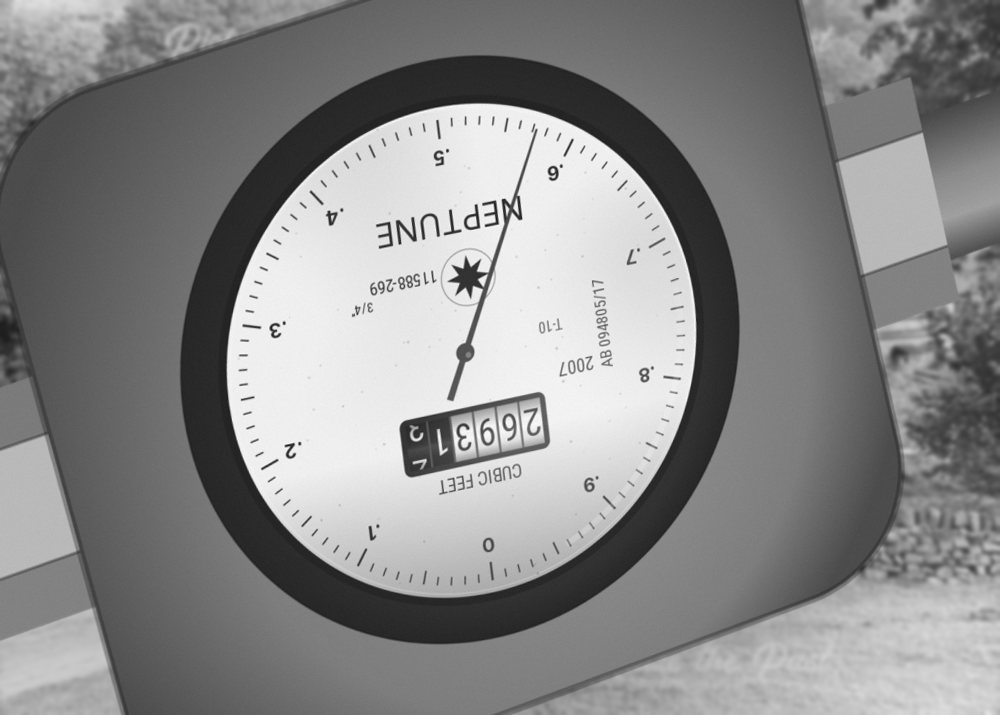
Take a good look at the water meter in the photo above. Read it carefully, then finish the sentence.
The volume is 269312.57 ft³
